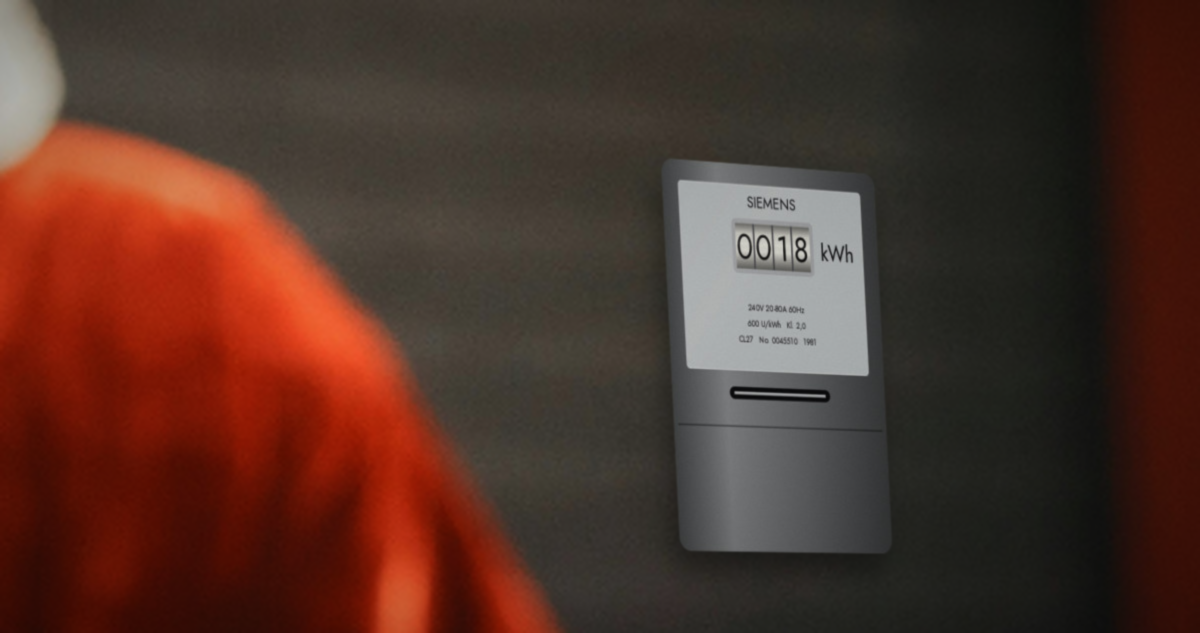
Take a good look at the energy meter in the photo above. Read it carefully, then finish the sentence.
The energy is 18 kWh
